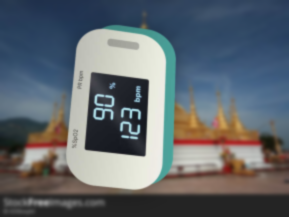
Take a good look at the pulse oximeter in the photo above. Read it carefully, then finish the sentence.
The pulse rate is 123 bpm
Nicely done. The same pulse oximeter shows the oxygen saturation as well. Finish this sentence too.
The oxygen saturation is 90 %
